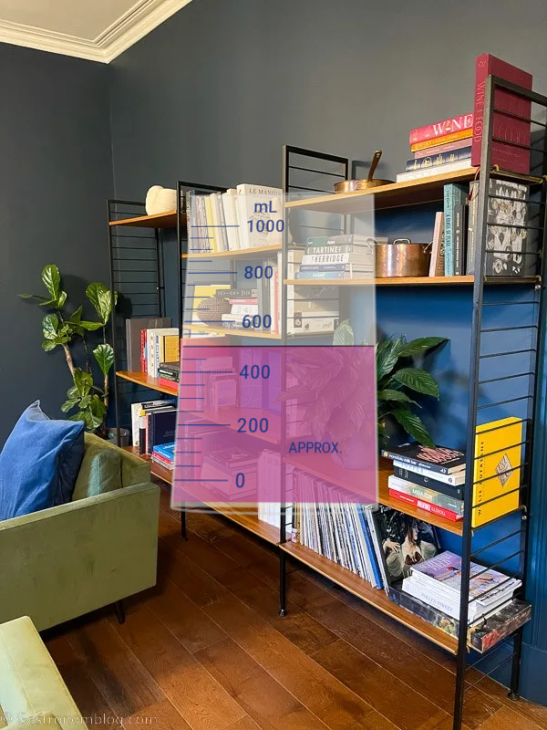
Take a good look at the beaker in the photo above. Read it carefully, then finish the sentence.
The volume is 500 mL
